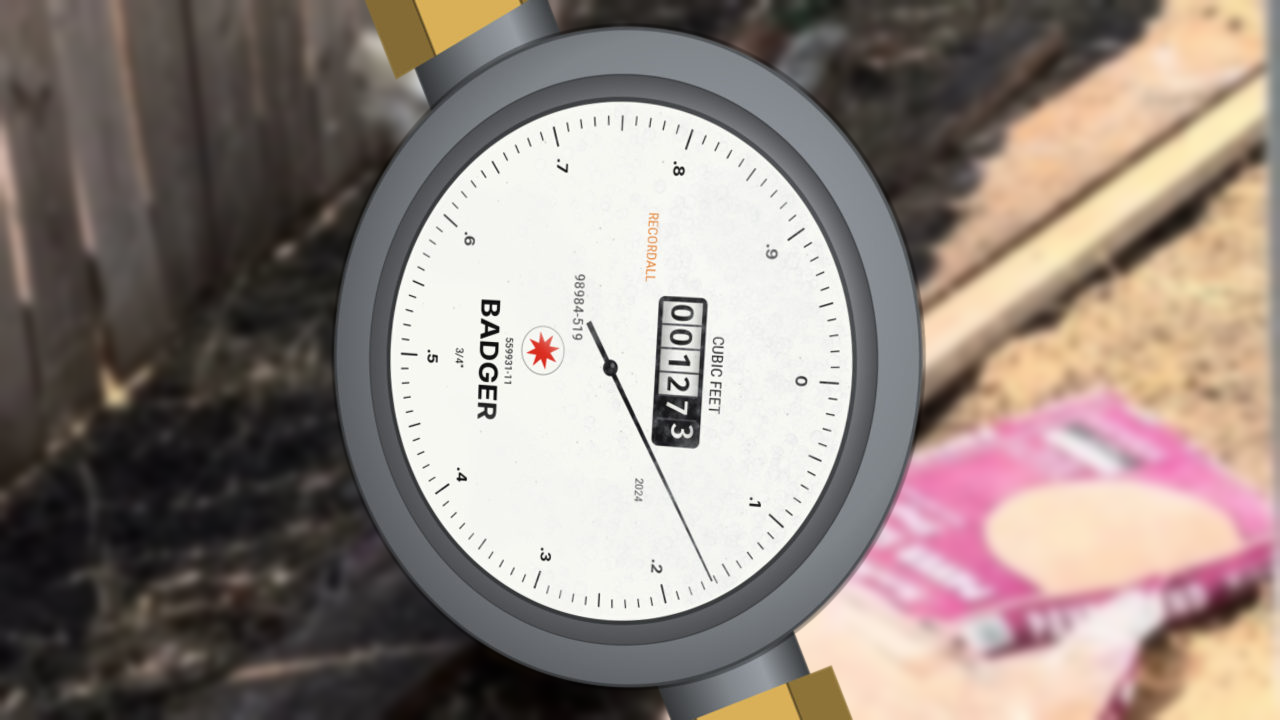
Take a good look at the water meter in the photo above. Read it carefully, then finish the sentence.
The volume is 1273.16 ft³
